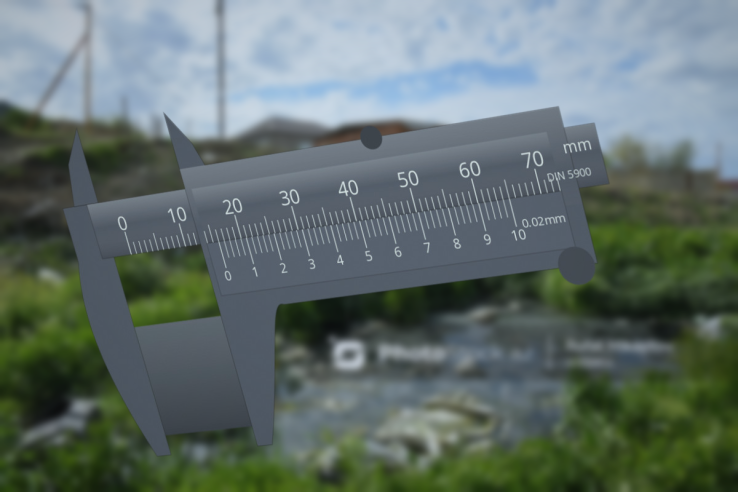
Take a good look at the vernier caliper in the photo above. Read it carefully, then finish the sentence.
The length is 16.0 mm
